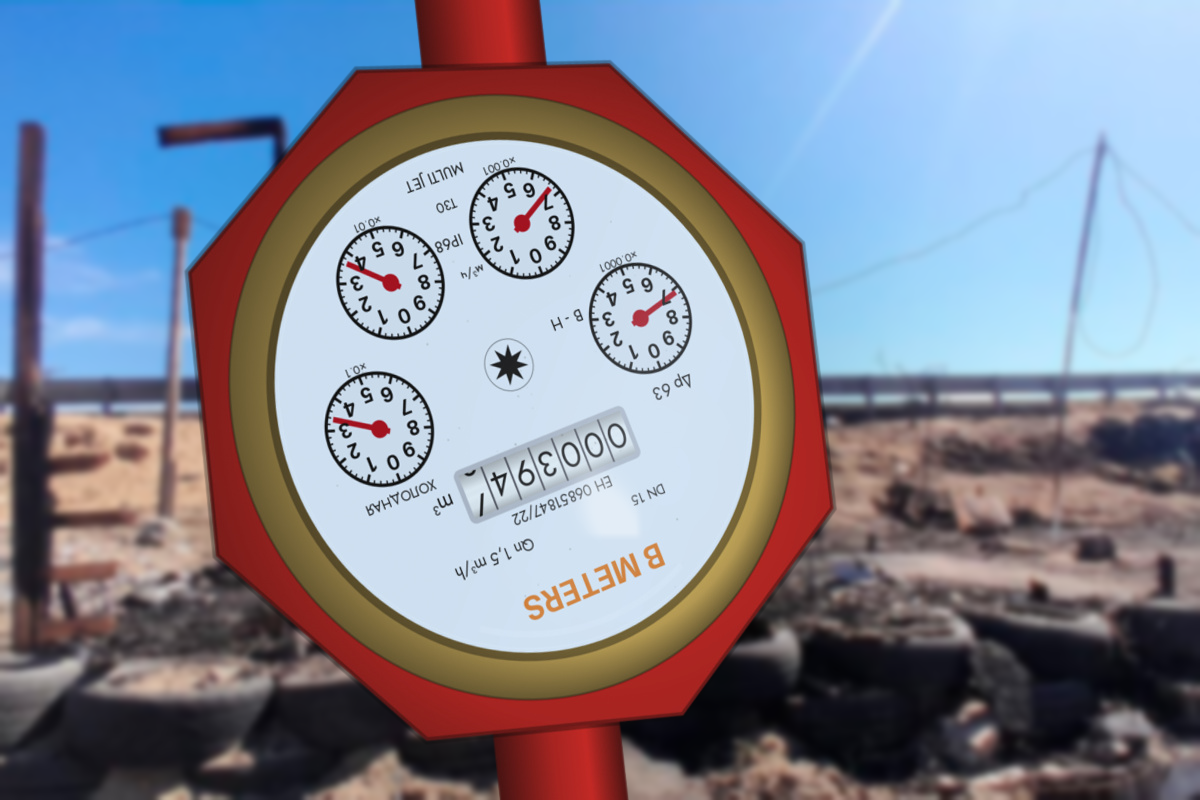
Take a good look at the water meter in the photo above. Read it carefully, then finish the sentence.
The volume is 3947.3367 m³
